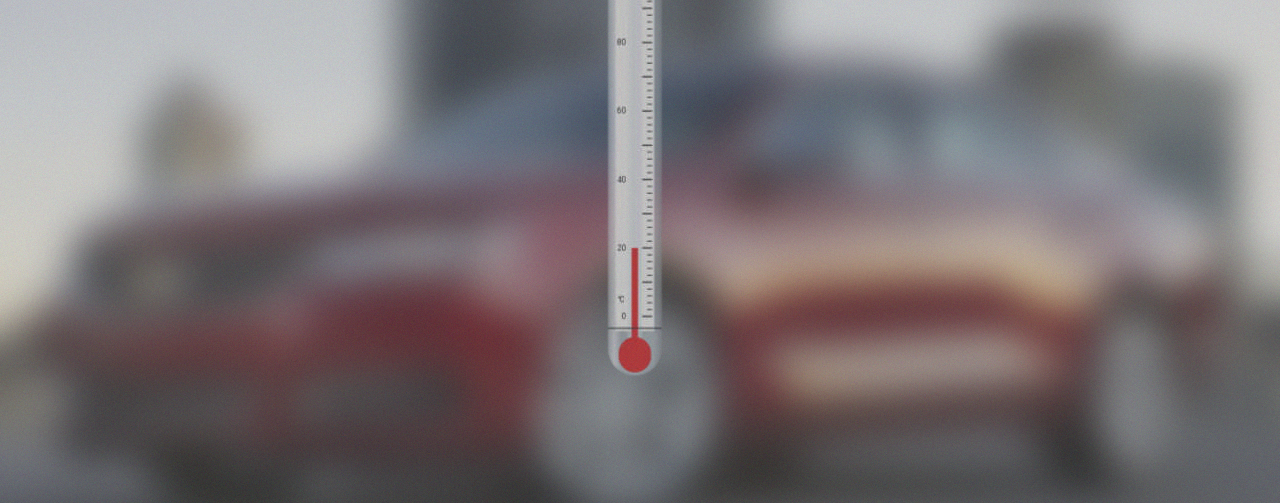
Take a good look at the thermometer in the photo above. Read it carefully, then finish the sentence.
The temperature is 20 °C
